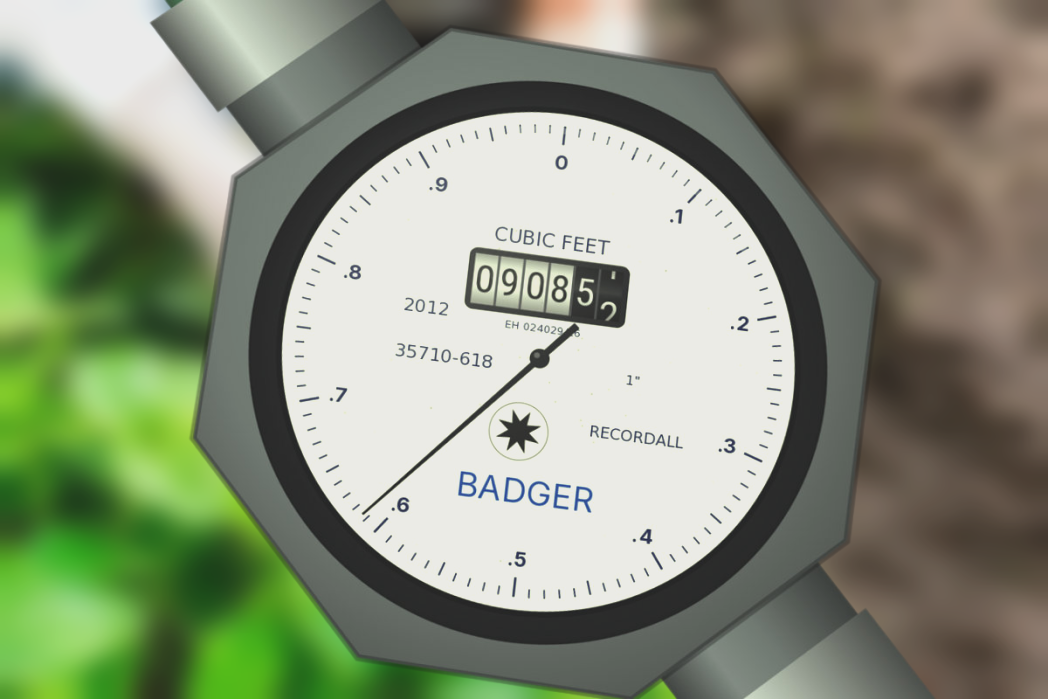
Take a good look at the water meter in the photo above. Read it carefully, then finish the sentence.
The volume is 90851.61 ft³
